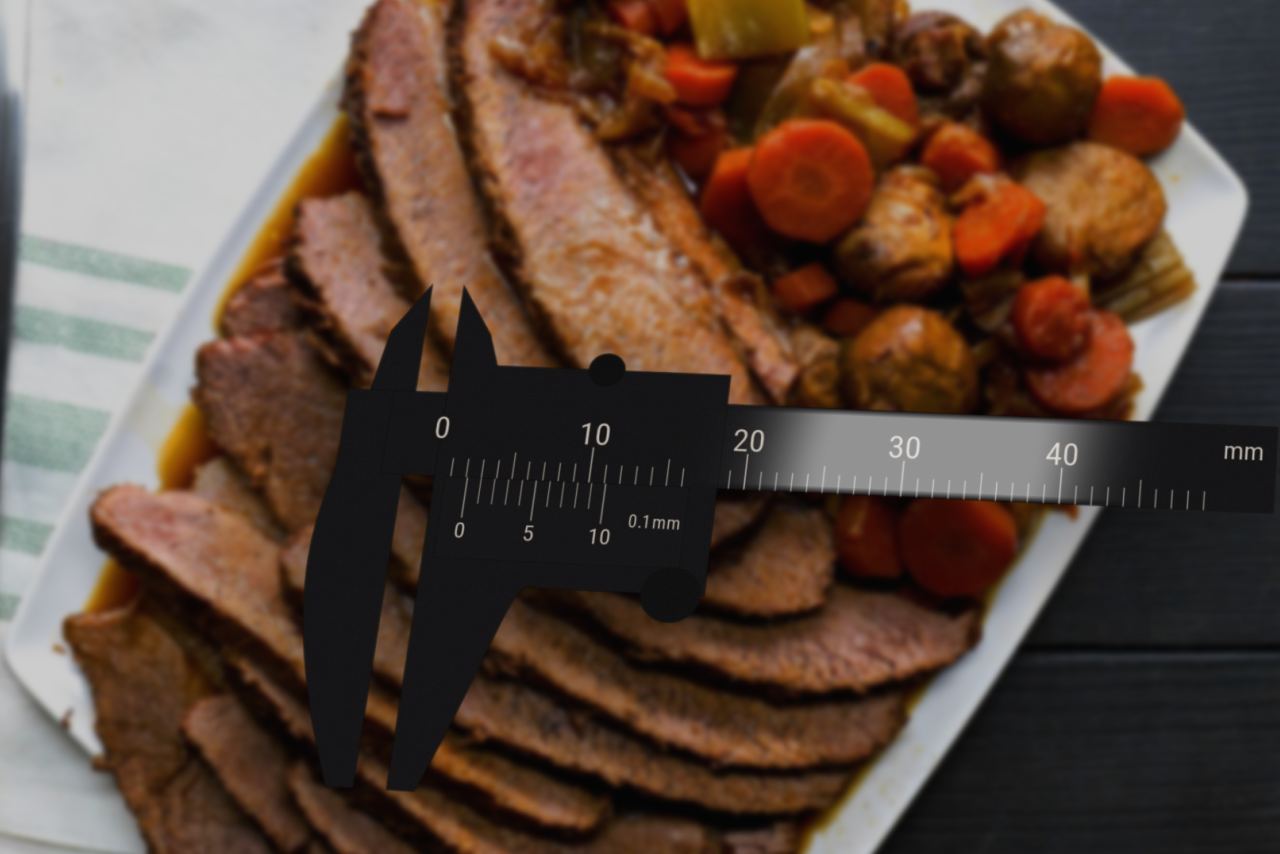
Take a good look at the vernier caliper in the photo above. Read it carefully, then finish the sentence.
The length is 2.1 mm
